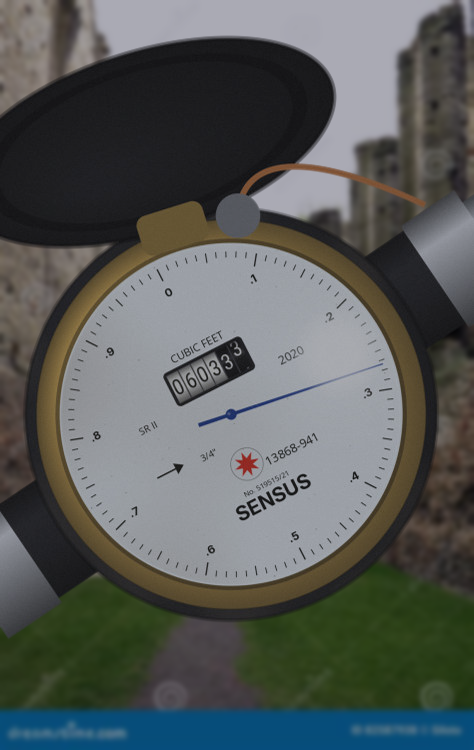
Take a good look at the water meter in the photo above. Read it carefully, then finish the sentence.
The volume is 60333.27 ft³
